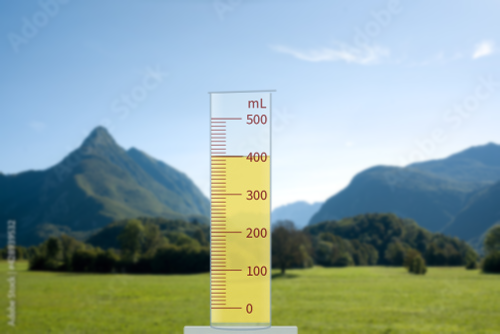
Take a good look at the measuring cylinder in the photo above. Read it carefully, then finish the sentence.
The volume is 400 mL
